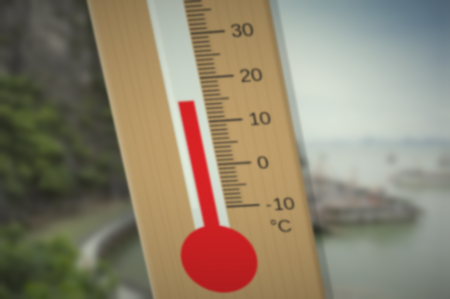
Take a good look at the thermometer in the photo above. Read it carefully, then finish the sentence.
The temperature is 15 °C
